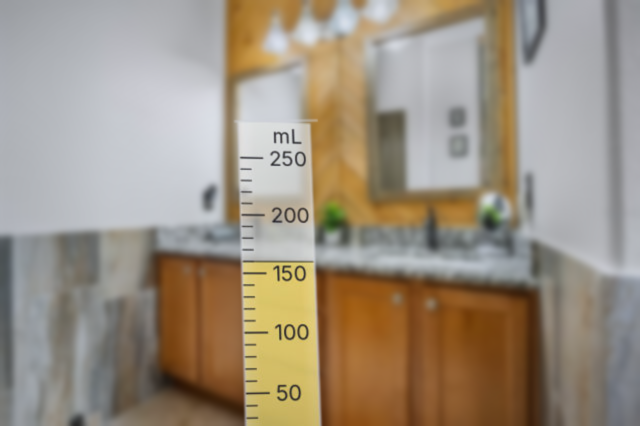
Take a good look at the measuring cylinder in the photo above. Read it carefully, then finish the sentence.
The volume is 160 mL
